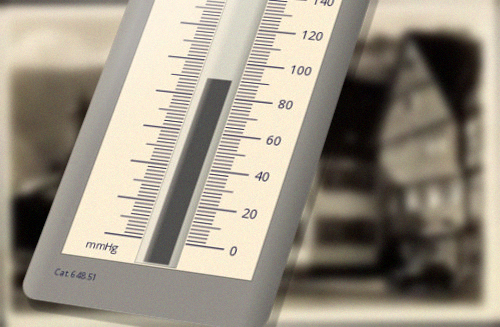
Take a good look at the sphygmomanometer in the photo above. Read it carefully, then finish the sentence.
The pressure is 90 mmHg
